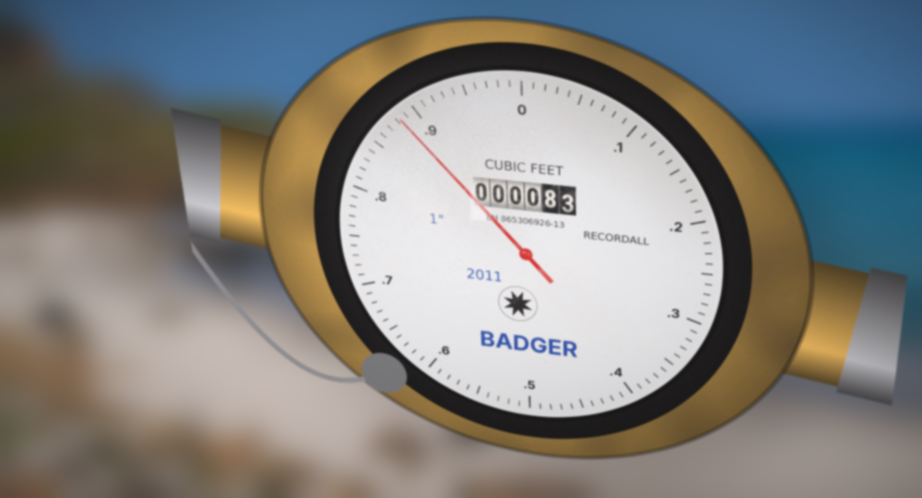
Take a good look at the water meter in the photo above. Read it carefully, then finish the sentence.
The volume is 82.88 ft³
